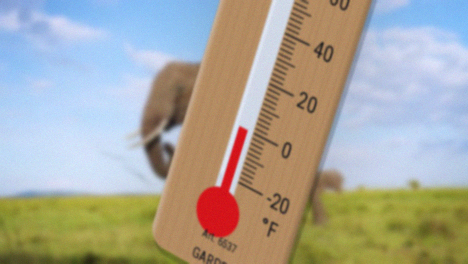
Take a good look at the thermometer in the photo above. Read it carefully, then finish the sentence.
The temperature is 0 °F
